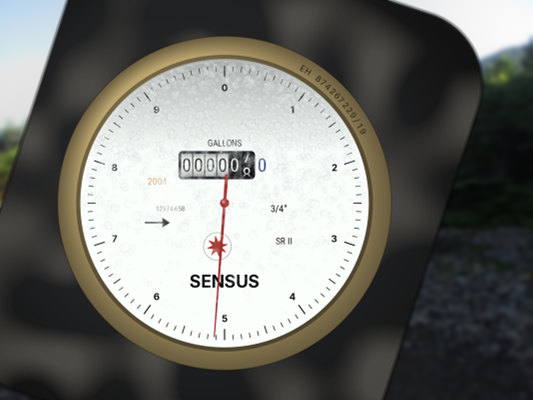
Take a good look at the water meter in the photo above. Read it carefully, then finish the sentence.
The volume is 75.1 gal
